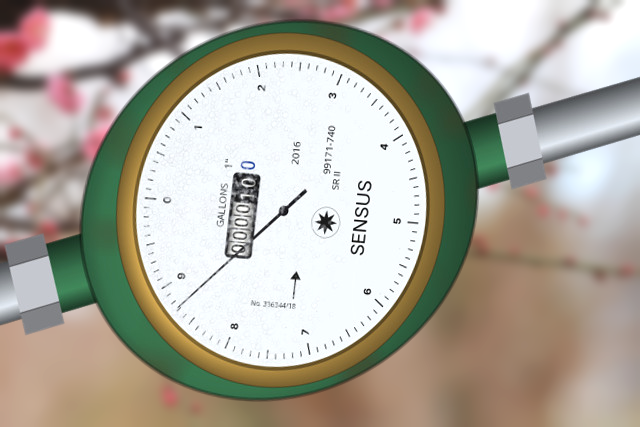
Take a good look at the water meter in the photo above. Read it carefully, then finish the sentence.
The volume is 98.7 gal
